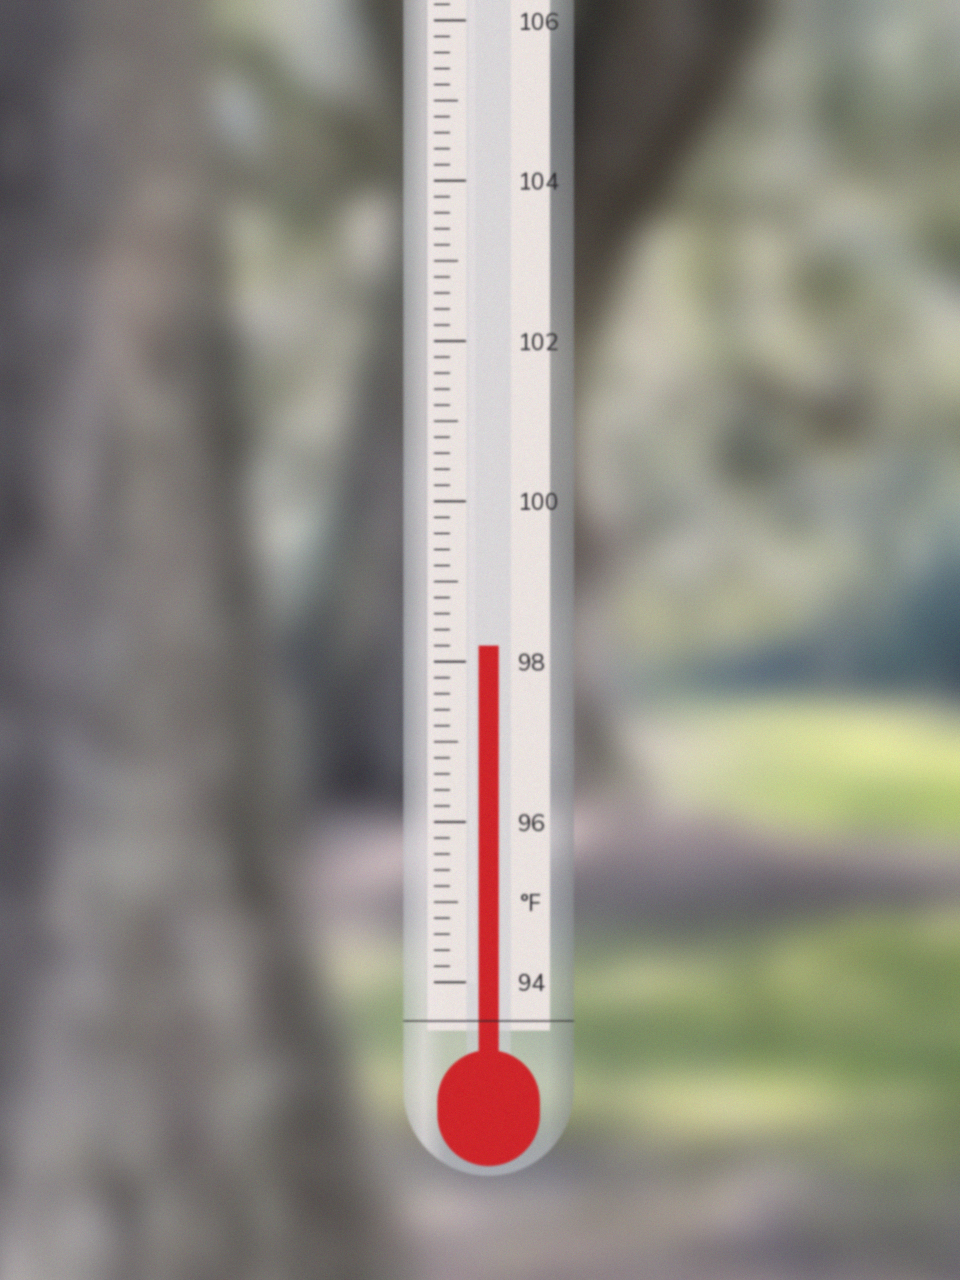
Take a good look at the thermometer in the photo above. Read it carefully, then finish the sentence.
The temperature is 98.2 °F
